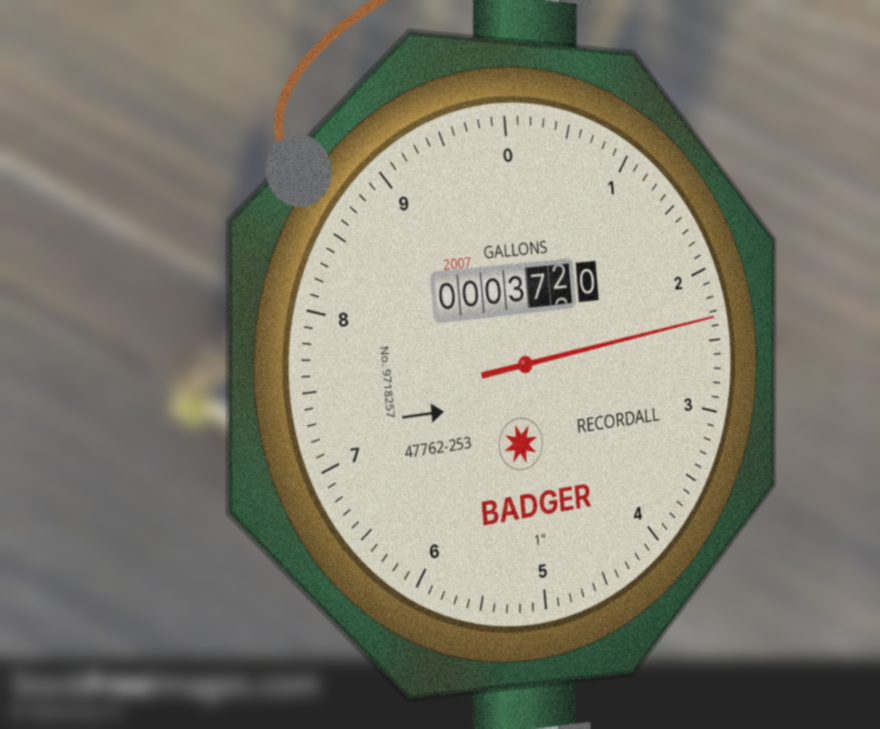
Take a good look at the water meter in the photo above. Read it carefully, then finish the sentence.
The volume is 3722.3 gal
